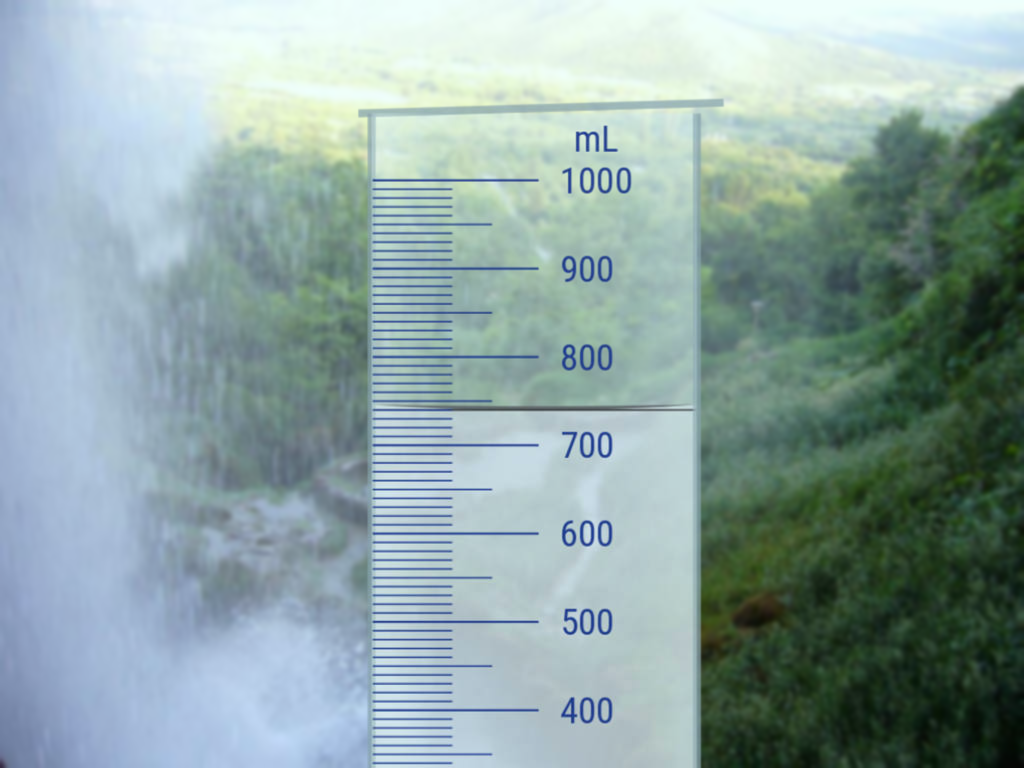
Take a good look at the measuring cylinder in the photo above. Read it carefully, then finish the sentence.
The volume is 740 mL
